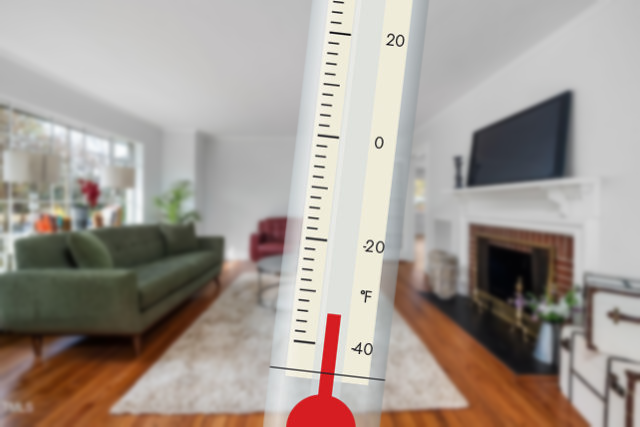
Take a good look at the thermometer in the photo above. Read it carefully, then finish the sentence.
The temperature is -34 °F
